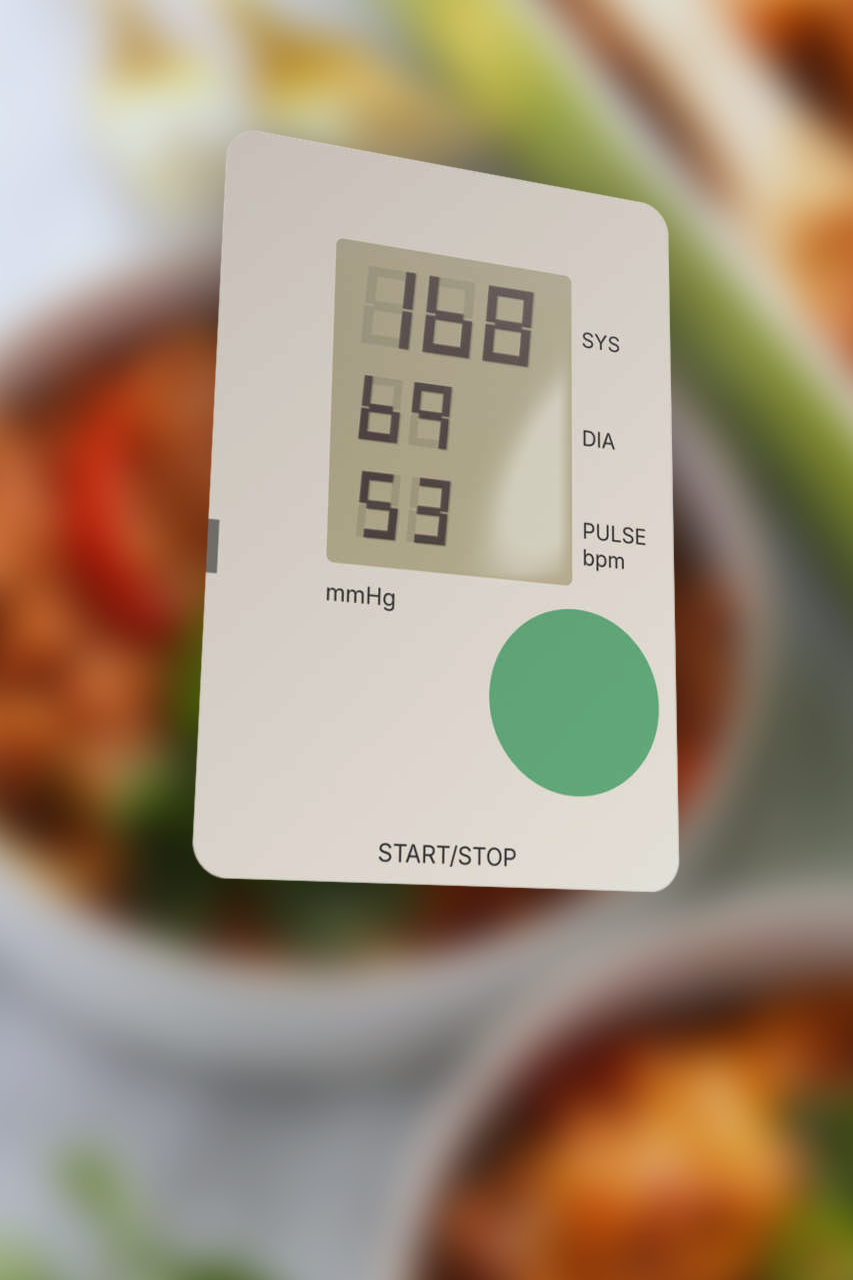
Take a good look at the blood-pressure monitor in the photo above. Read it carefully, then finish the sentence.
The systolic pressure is 168 mmHg
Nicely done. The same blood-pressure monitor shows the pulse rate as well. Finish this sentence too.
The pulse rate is 53 bpm
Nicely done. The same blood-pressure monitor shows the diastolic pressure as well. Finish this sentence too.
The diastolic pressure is 69 mmHg
